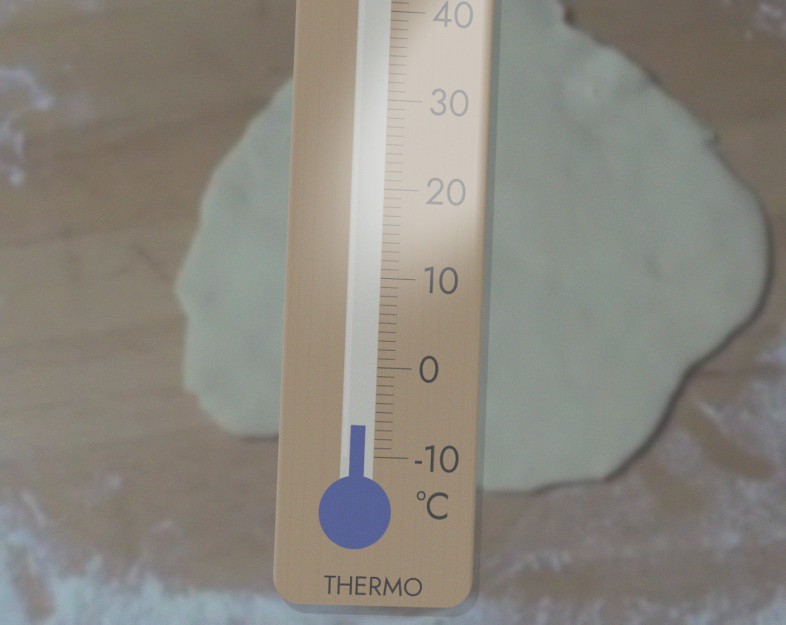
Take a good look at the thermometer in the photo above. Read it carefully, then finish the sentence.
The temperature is -6.5 °C
